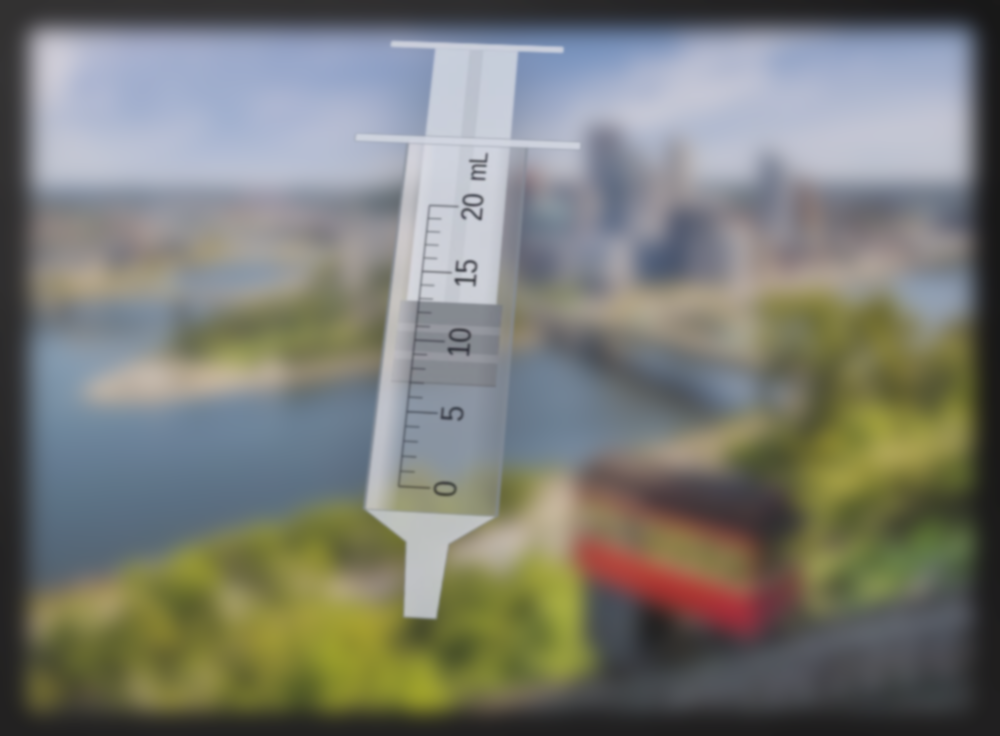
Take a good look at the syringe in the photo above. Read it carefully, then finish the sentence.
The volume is 7 mL
